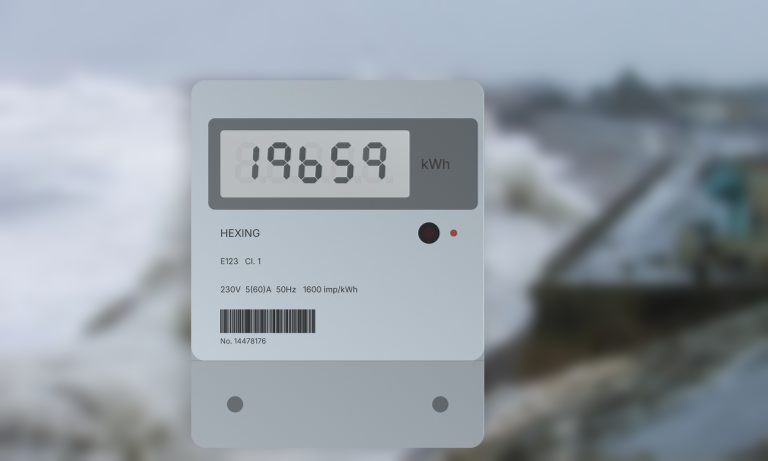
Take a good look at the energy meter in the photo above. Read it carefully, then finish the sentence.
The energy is 19659 kWh
